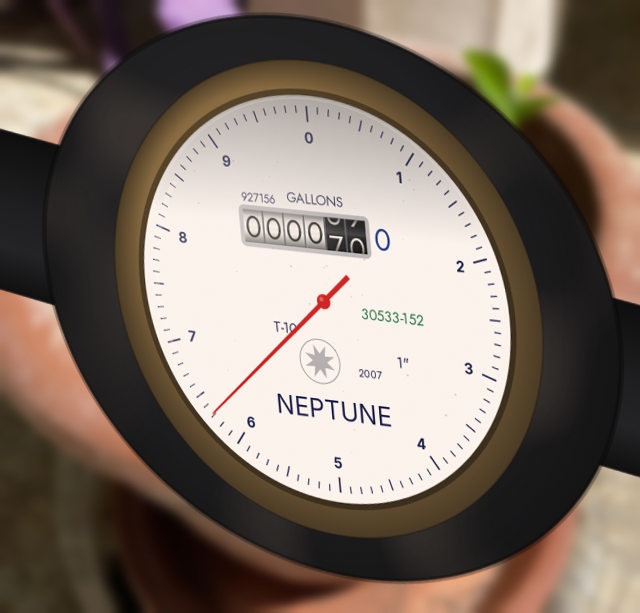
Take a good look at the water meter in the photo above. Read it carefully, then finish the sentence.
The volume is 696.3 gal
